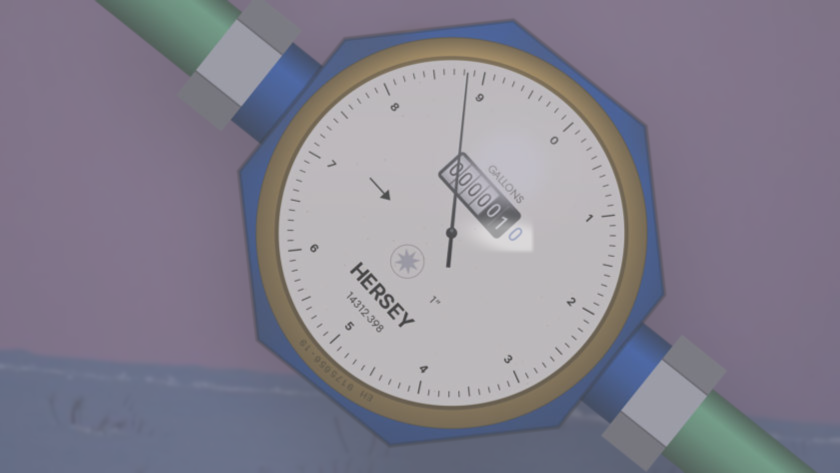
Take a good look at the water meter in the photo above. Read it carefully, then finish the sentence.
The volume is 8.8 gal
